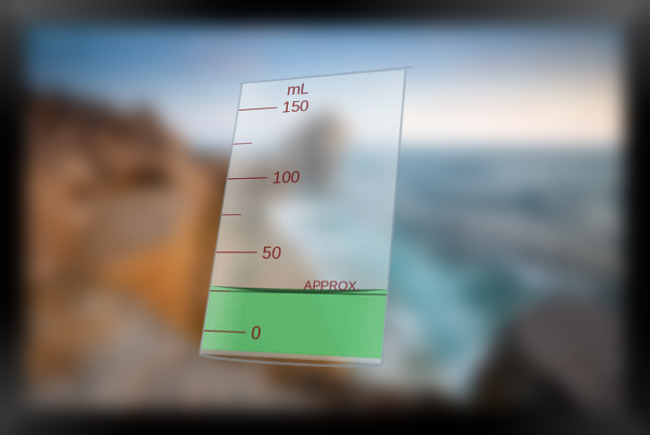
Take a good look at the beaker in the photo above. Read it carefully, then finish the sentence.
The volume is 25 mL
